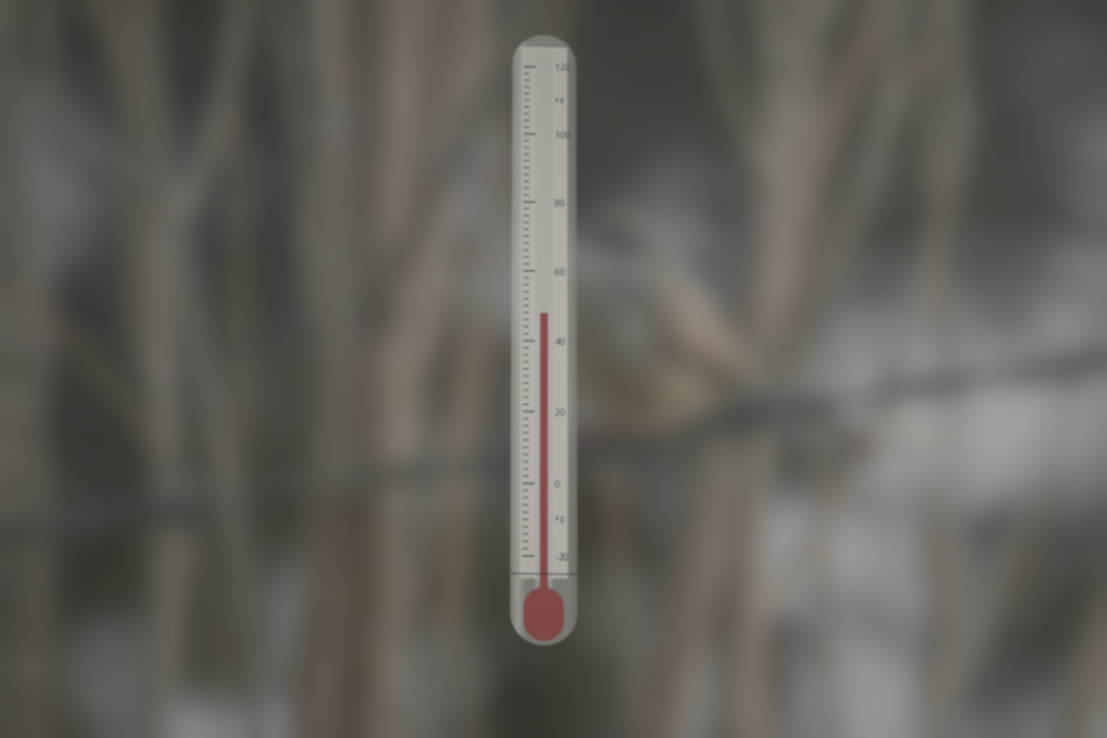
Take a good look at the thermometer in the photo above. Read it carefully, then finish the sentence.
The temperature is 48 °F
